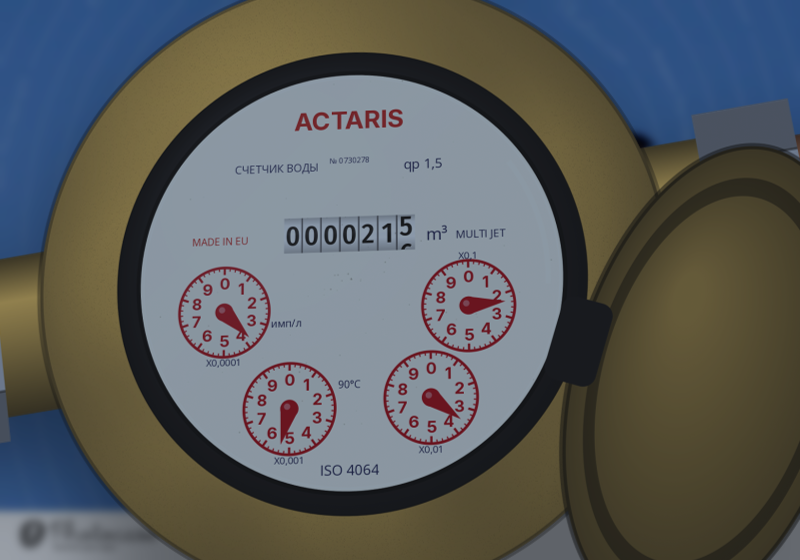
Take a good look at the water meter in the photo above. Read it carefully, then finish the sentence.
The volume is 215.2353 m³
